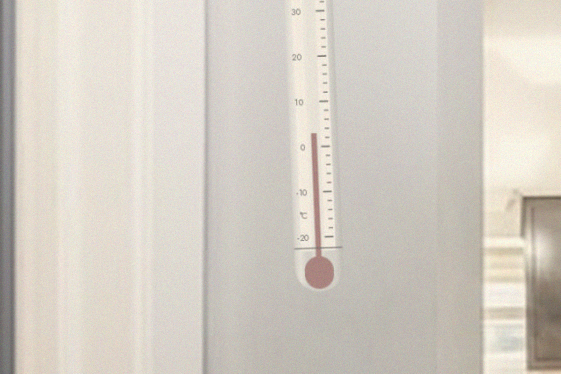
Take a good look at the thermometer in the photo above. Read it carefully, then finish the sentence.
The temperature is 3 °C
